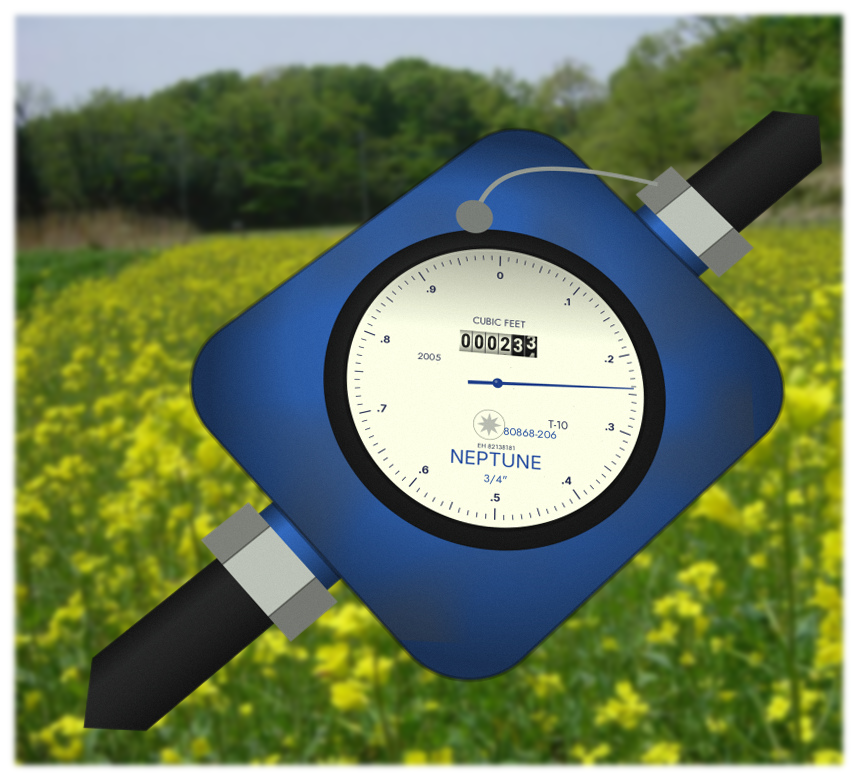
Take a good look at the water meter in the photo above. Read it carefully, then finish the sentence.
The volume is 233.24 ft³
